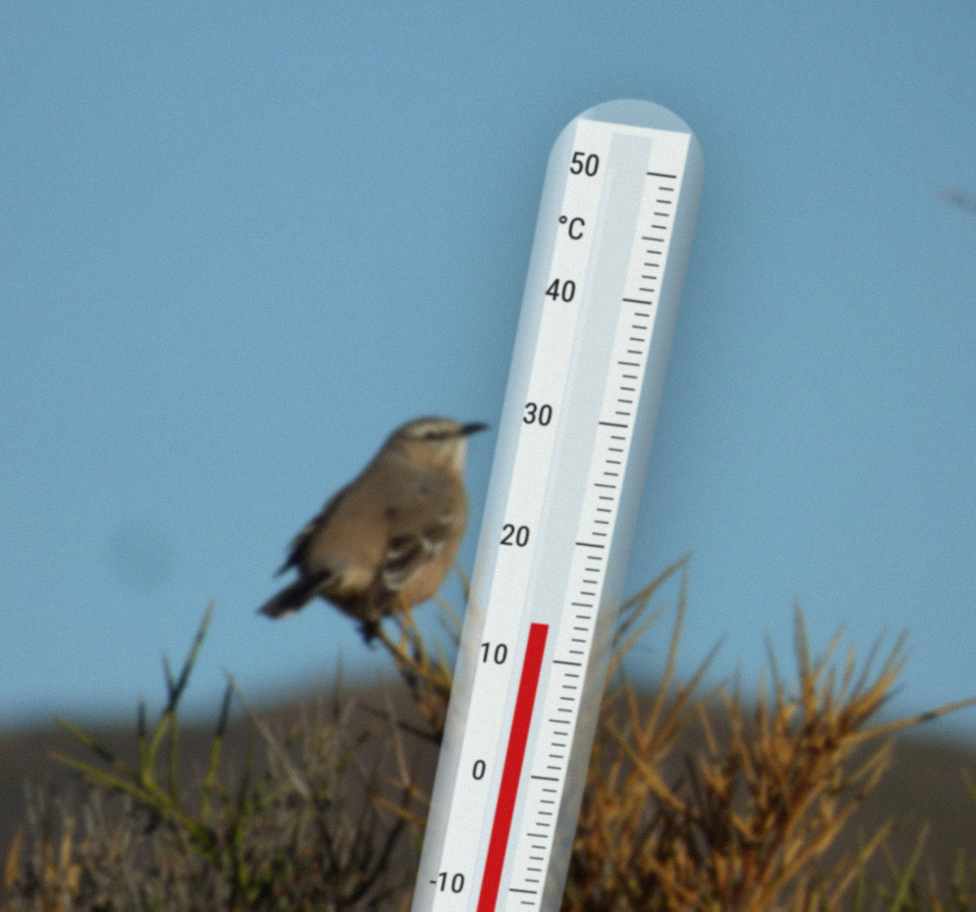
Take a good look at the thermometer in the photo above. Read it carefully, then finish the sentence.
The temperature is 13 °C
